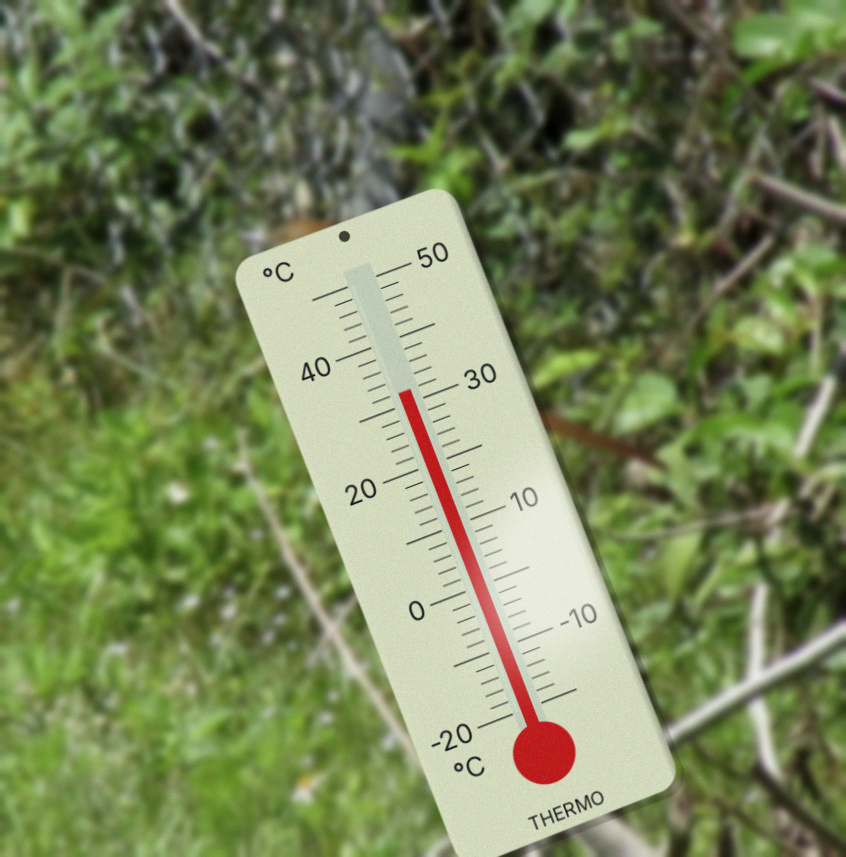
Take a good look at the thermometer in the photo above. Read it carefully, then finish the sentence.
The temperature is 32 °C
